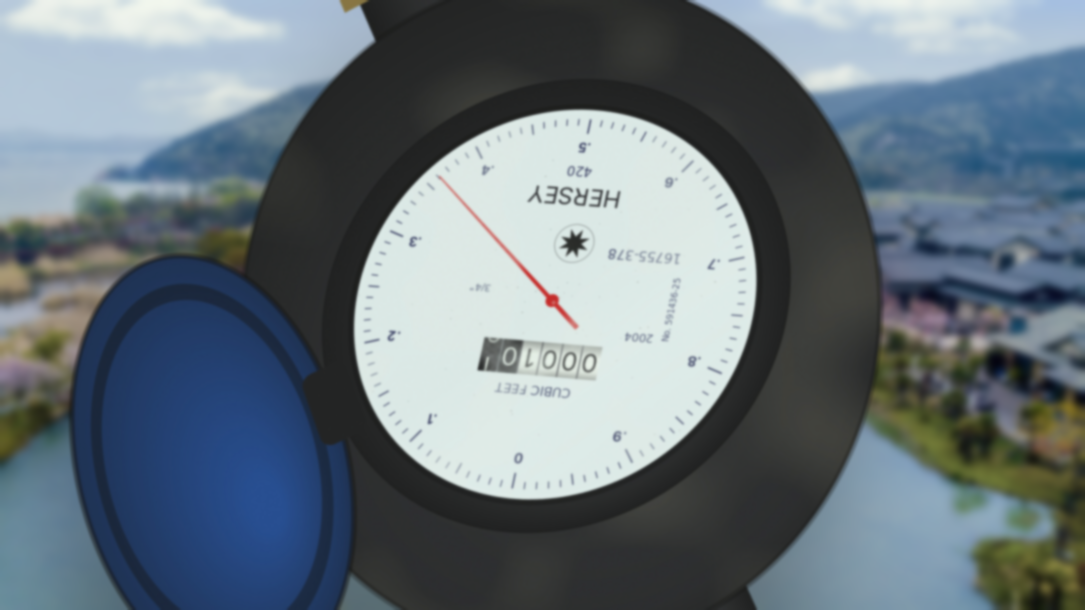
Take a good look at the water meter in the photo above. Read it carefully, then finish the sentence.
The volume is 101.36 ft³
